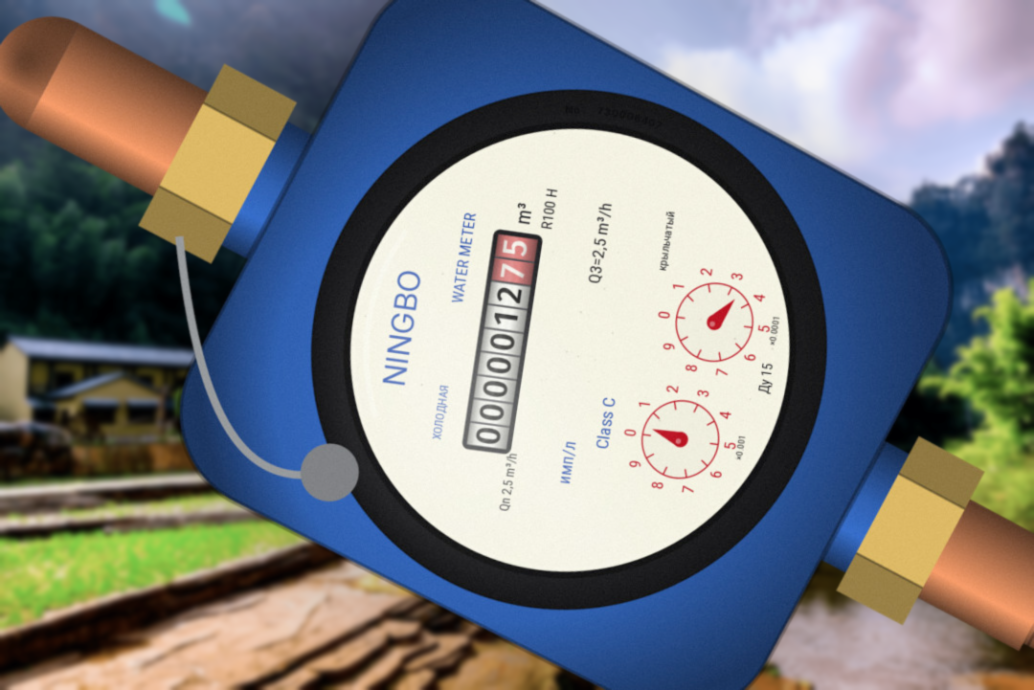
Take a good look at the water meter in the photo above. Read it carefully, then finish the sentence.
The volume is 12.7503 m³
